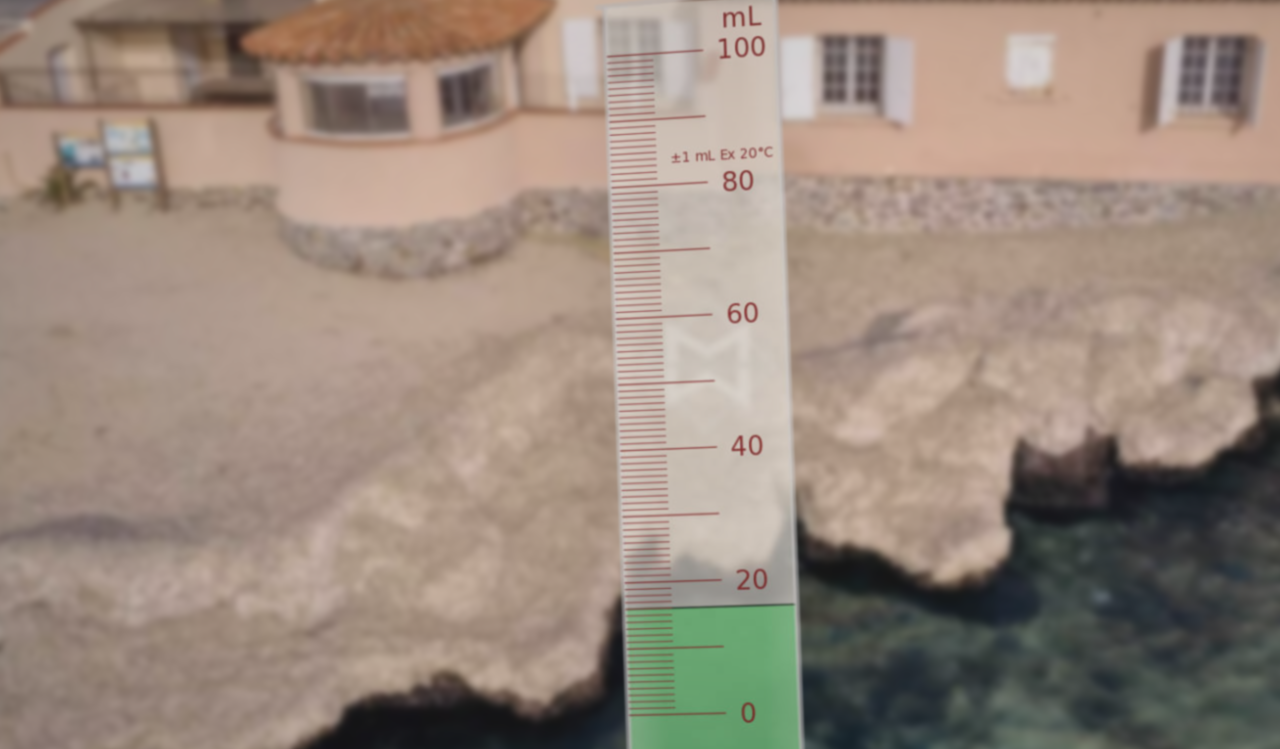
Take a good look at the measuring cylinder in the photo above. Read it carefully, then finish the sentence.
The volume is 16 mL
